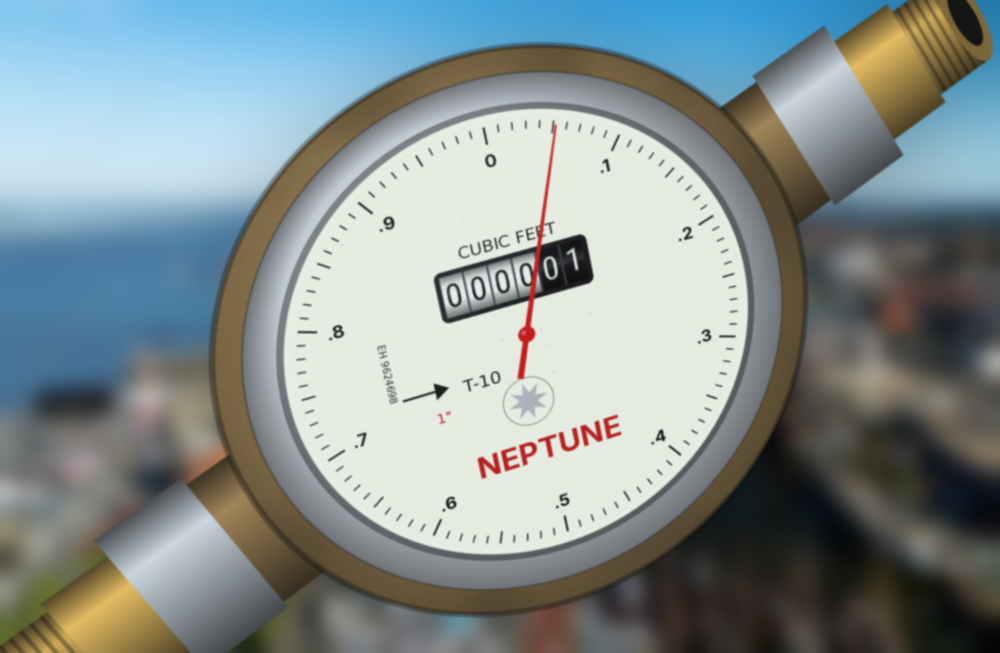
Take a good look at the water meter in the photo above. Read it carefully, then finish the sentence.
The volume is 1.05 ft³
